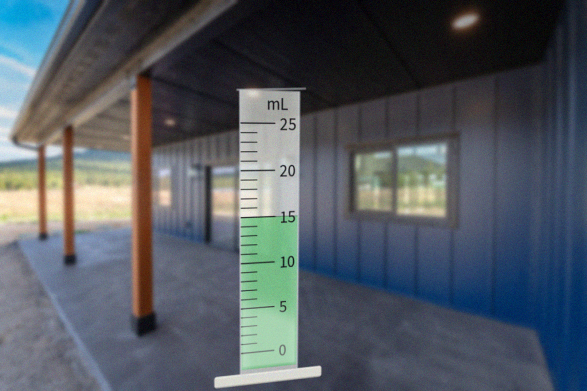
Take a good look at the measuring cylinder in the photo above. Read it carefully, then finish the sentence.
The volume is 15 mL
